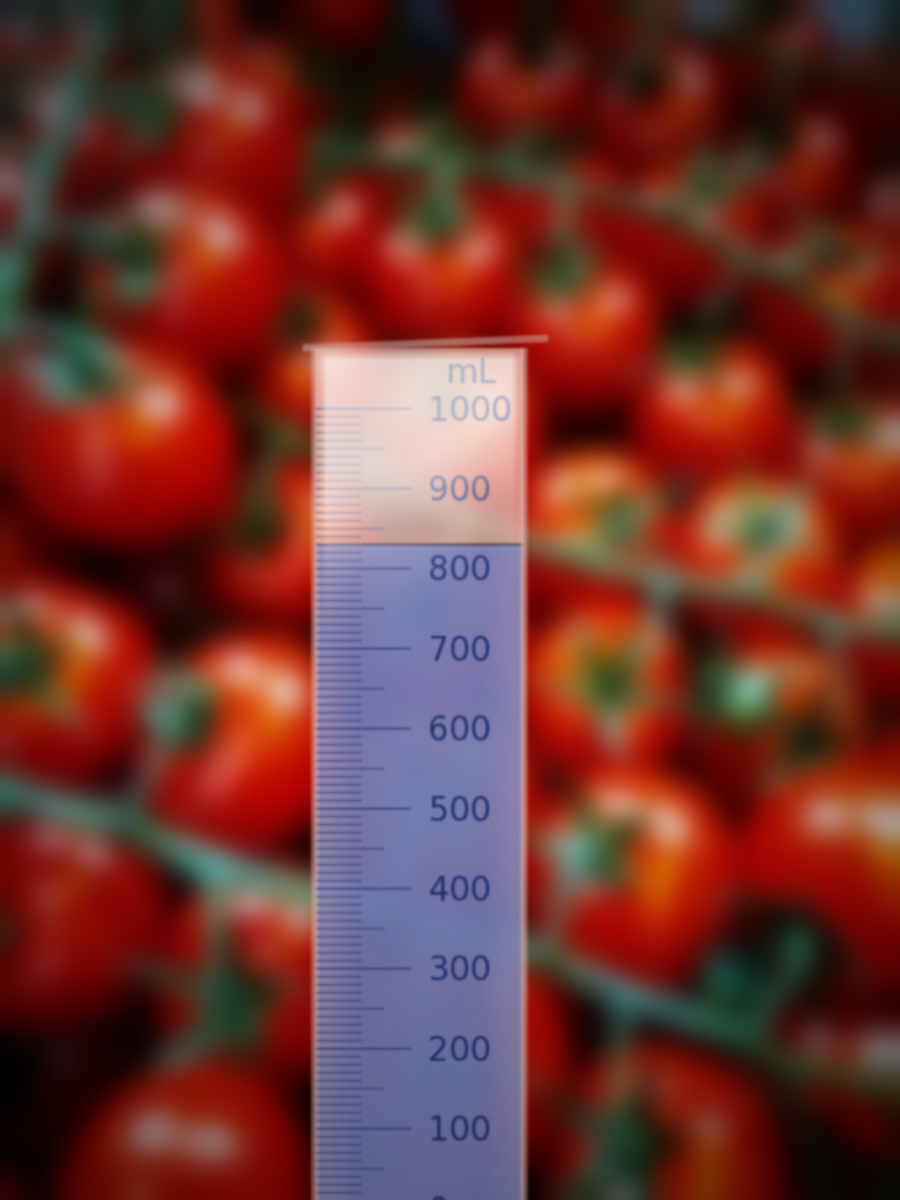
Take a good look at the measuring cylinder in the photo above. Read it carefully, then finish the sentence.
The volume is 830 mL
